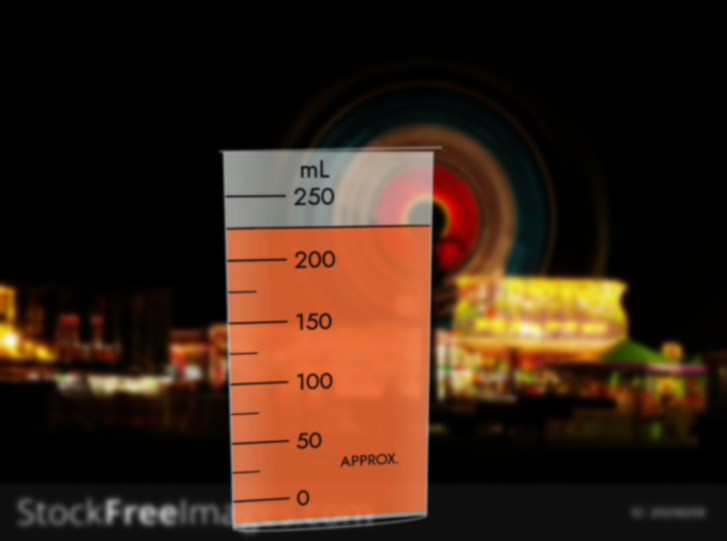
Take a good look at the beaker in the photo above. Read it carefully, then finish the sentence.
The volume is 225 mL
